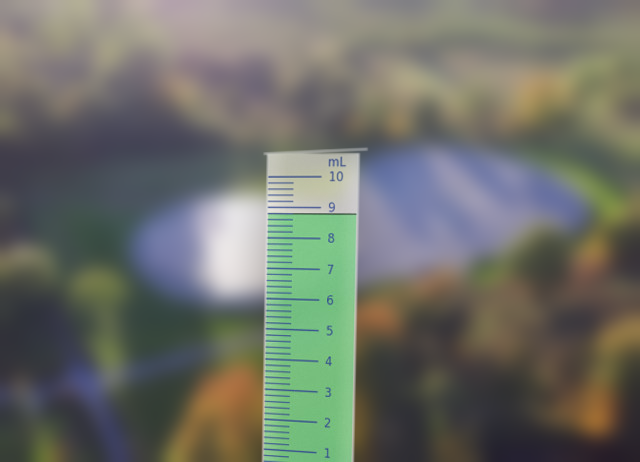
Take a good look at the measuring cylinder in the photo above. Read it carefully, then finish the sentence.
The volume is 8.8 mL
